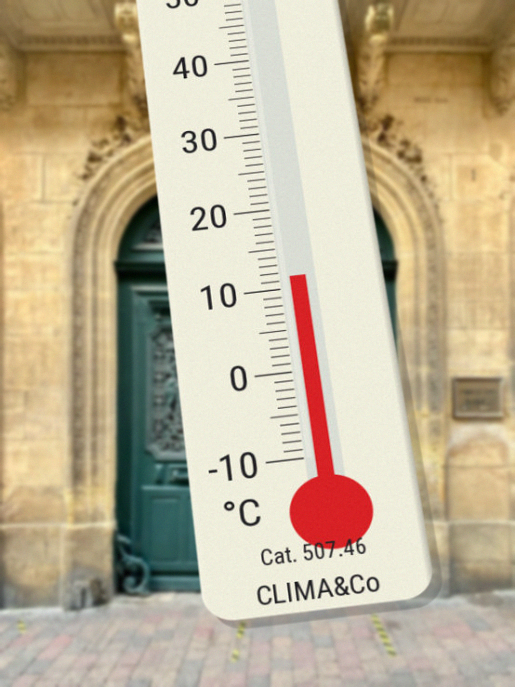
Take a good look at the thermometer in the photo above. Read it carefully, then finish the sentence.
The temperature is 11.5 °C
